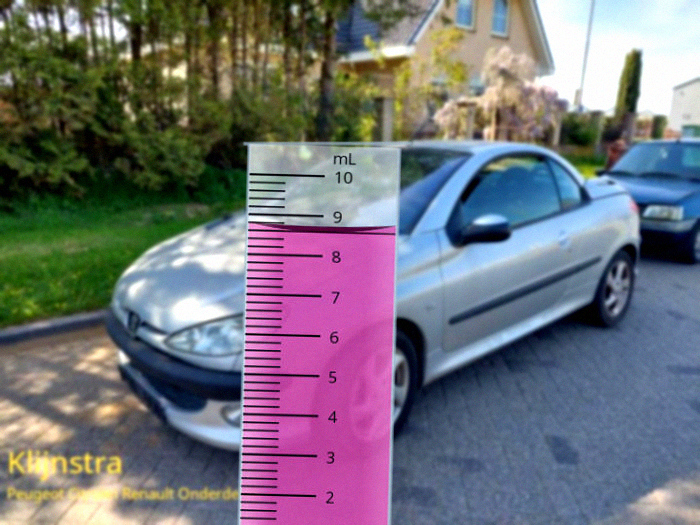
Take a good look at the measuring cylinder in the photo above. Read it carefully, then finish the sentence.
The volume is 8.6 mL
